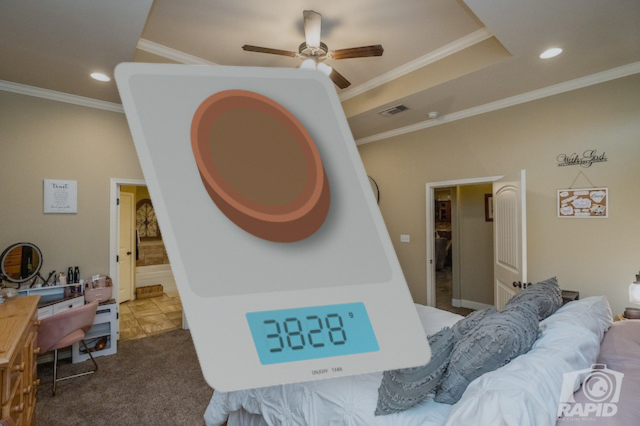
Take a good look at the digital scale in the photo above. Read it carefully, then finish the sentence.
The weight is 3828 g
